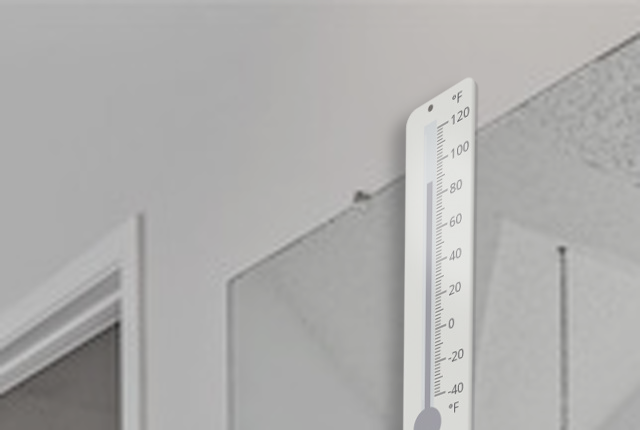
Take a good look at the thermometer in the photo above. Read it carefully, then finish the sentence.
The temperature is 90 °F
